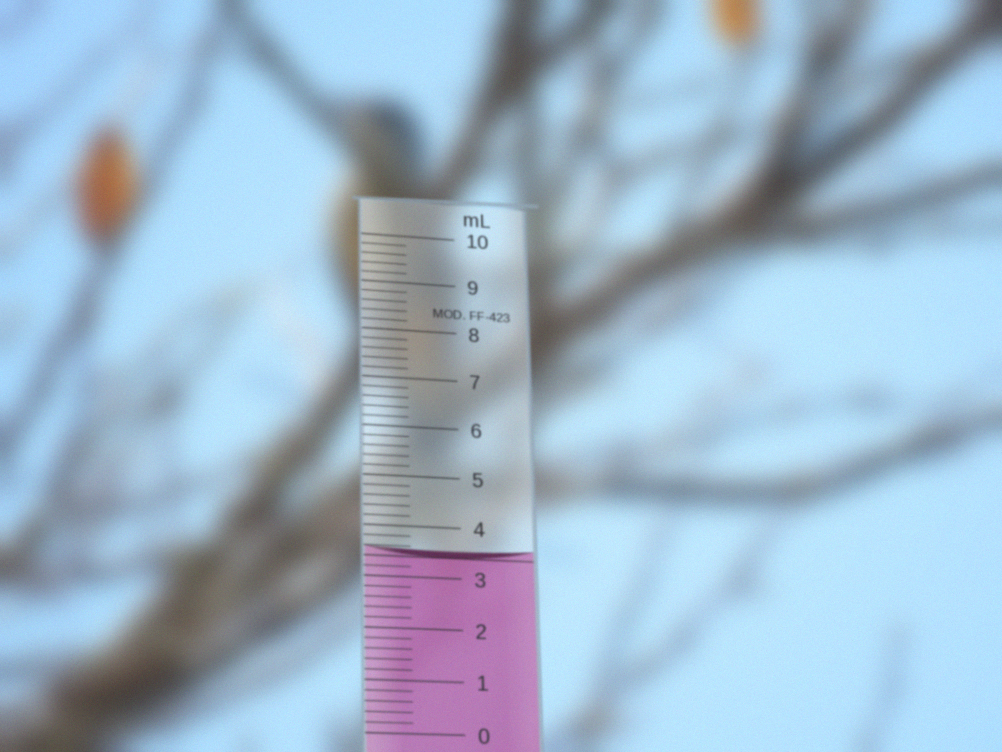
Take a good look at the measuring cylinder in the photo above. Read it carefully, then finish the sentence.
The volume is 3.4 mL
